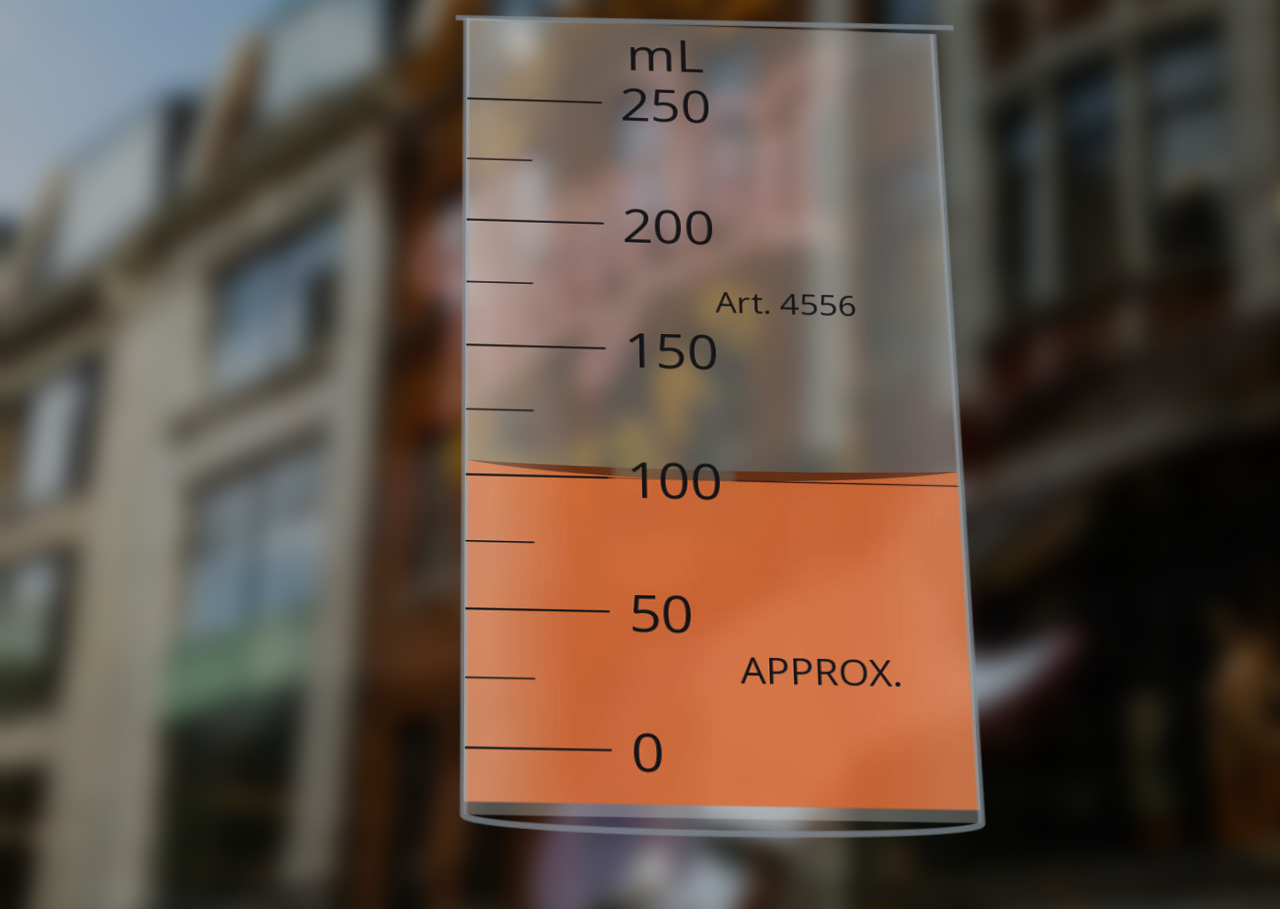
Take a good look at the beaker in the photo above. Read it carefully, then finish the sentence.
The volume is 100 mL
